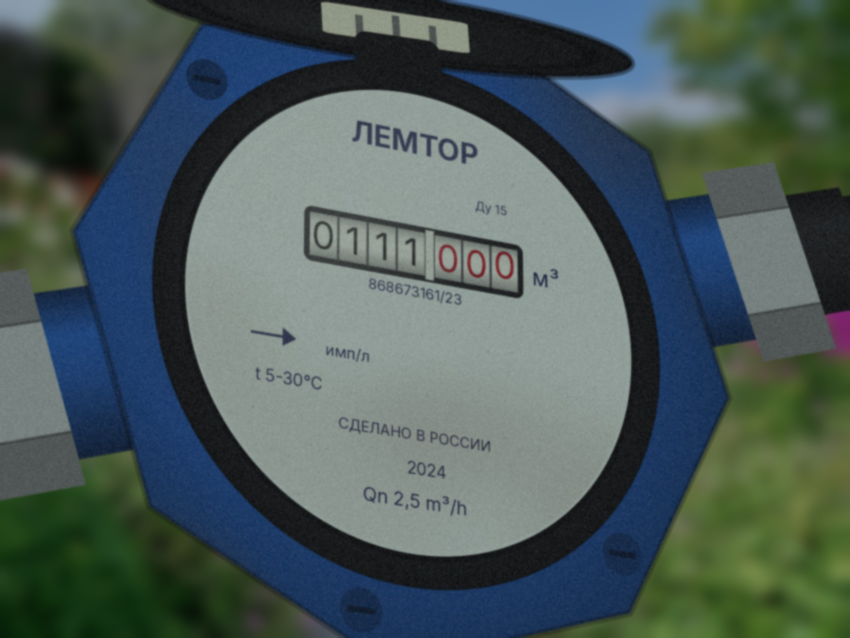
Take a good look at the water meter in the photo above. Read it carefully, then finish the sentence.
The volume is 111.000 m³
